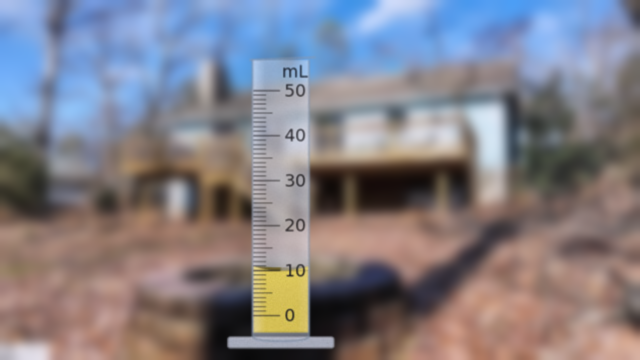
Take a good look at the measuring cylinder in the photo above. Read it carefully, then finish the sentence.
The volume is 10 mL
